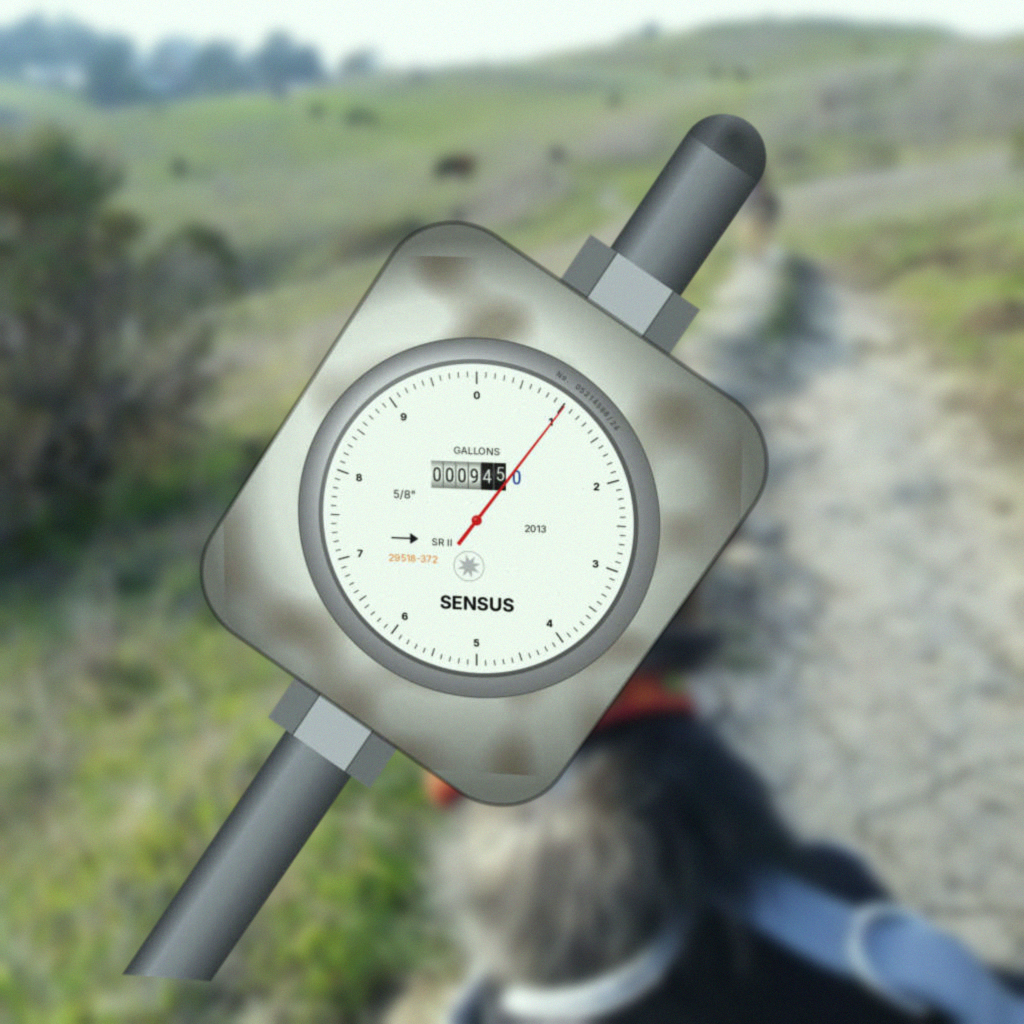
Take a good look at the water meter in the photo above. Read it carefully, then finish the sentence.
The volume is 9451.0 gal
